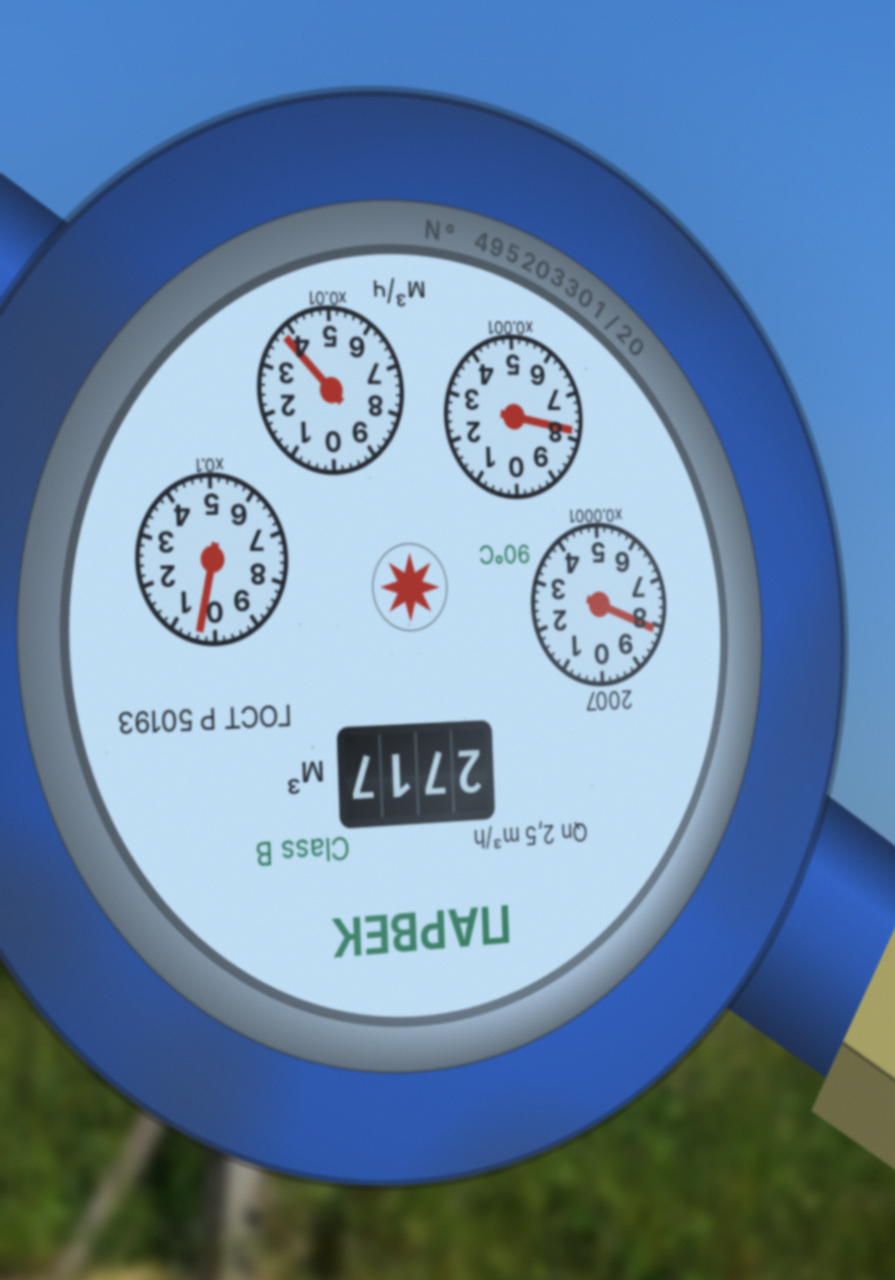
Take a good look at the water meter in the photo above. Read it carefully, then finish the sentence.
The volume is 2717.0378 m³
